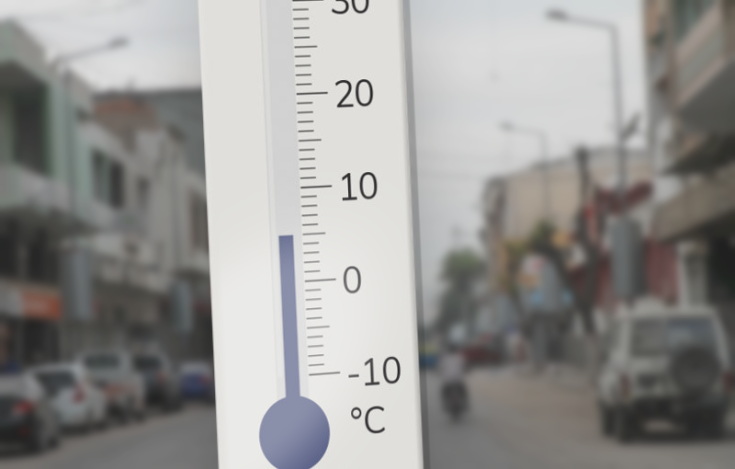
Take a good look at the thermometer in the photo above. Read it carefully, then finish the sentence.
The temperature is 5 °C
